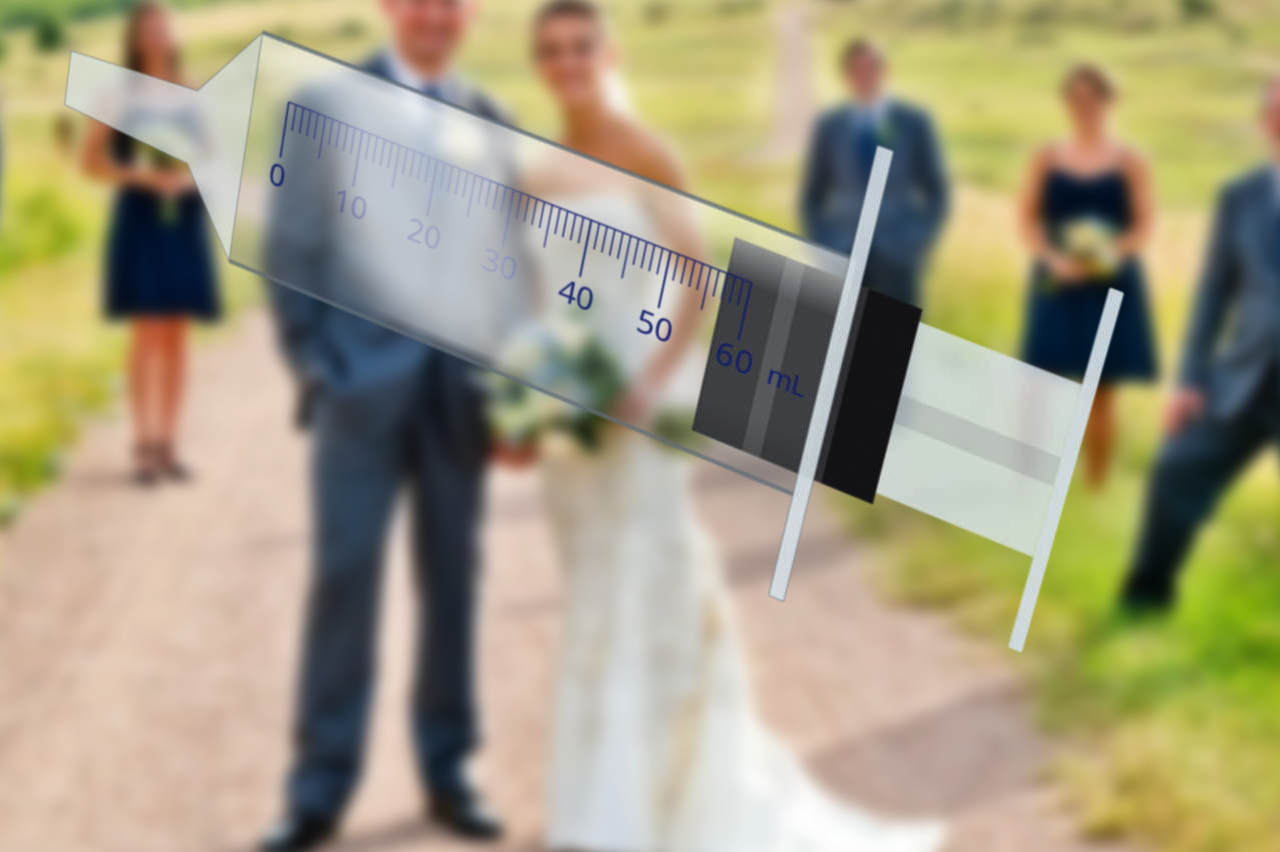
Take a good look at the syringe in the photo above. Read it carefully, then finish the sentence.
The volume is 57 mL
